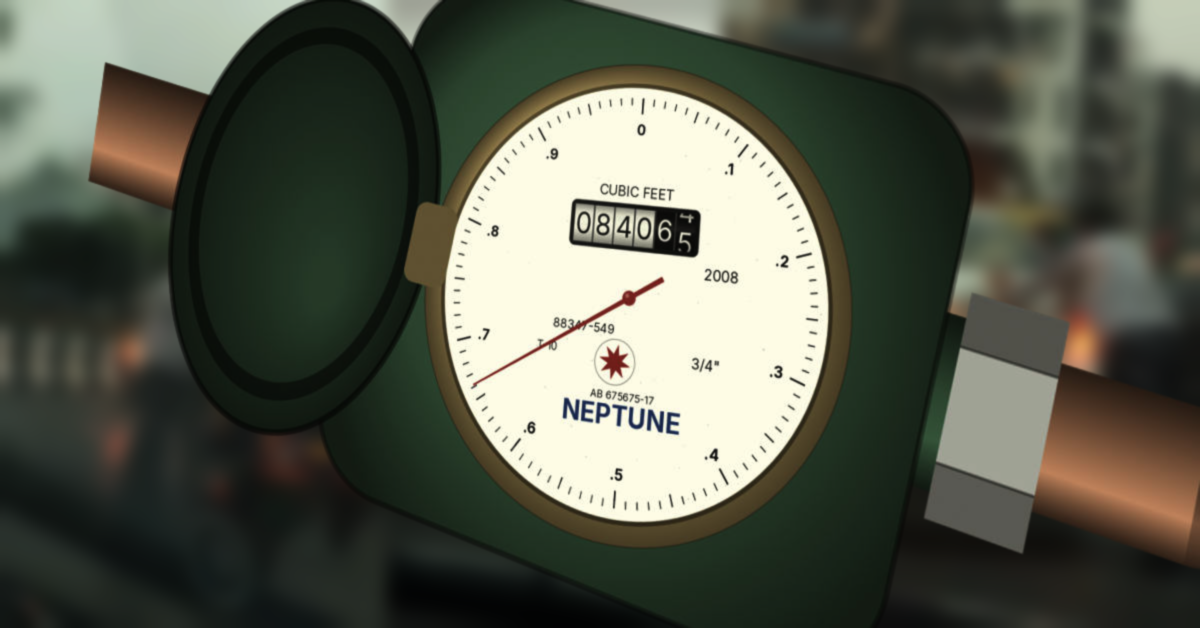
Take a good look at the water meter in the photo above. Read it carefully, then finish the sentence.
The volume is 84064.66 ft³
